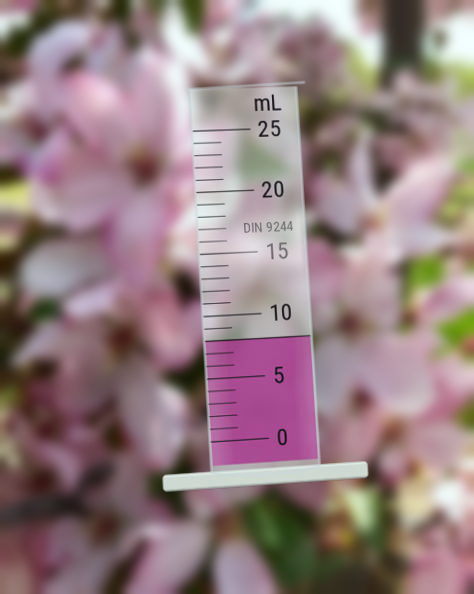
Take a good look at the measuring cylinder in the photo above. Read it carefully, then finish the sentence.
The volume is 8 mL
